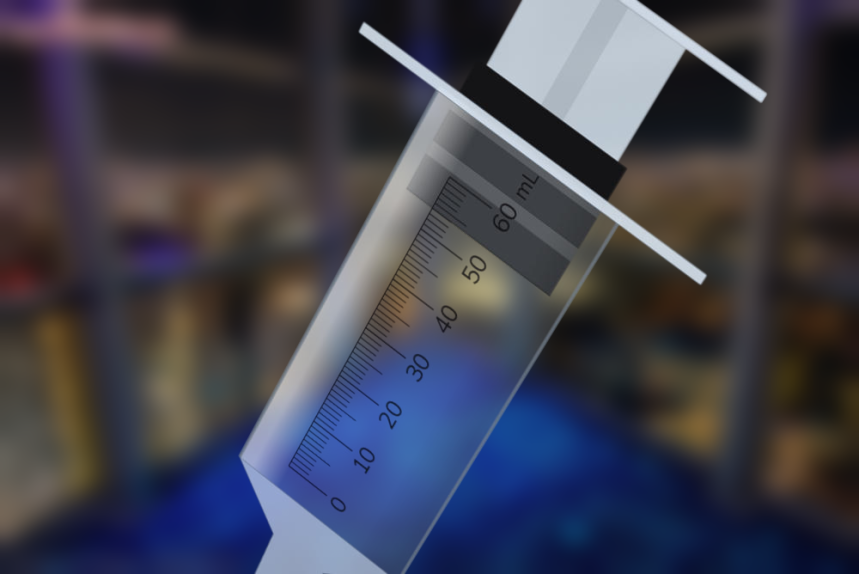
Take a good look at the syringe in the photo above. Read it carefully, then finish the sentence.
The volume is 54 mL
